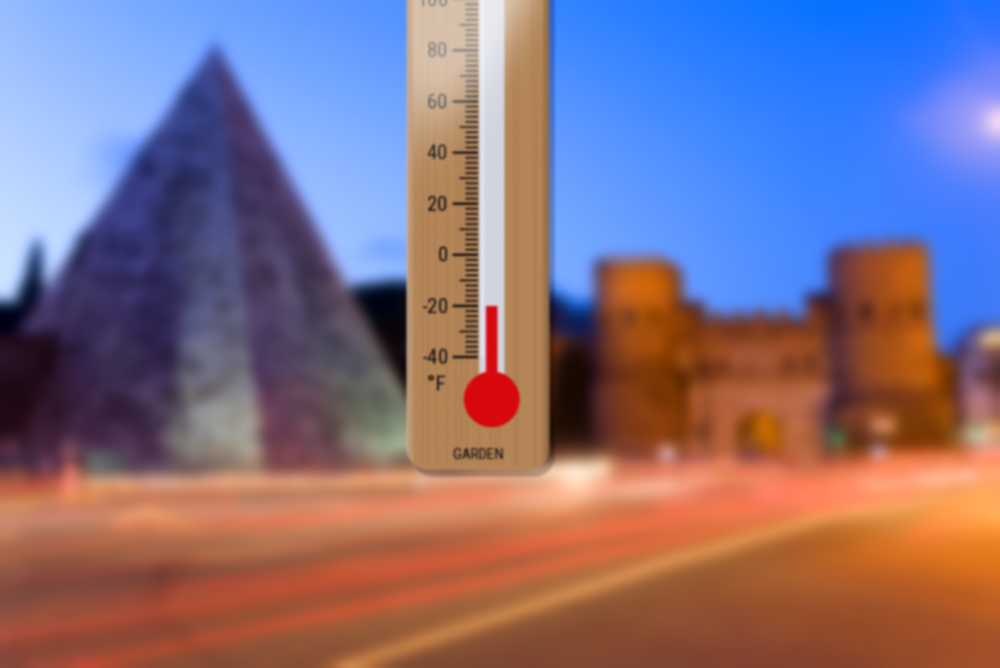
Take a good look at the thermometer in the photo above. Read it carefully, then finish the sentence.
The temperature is -20 °F
